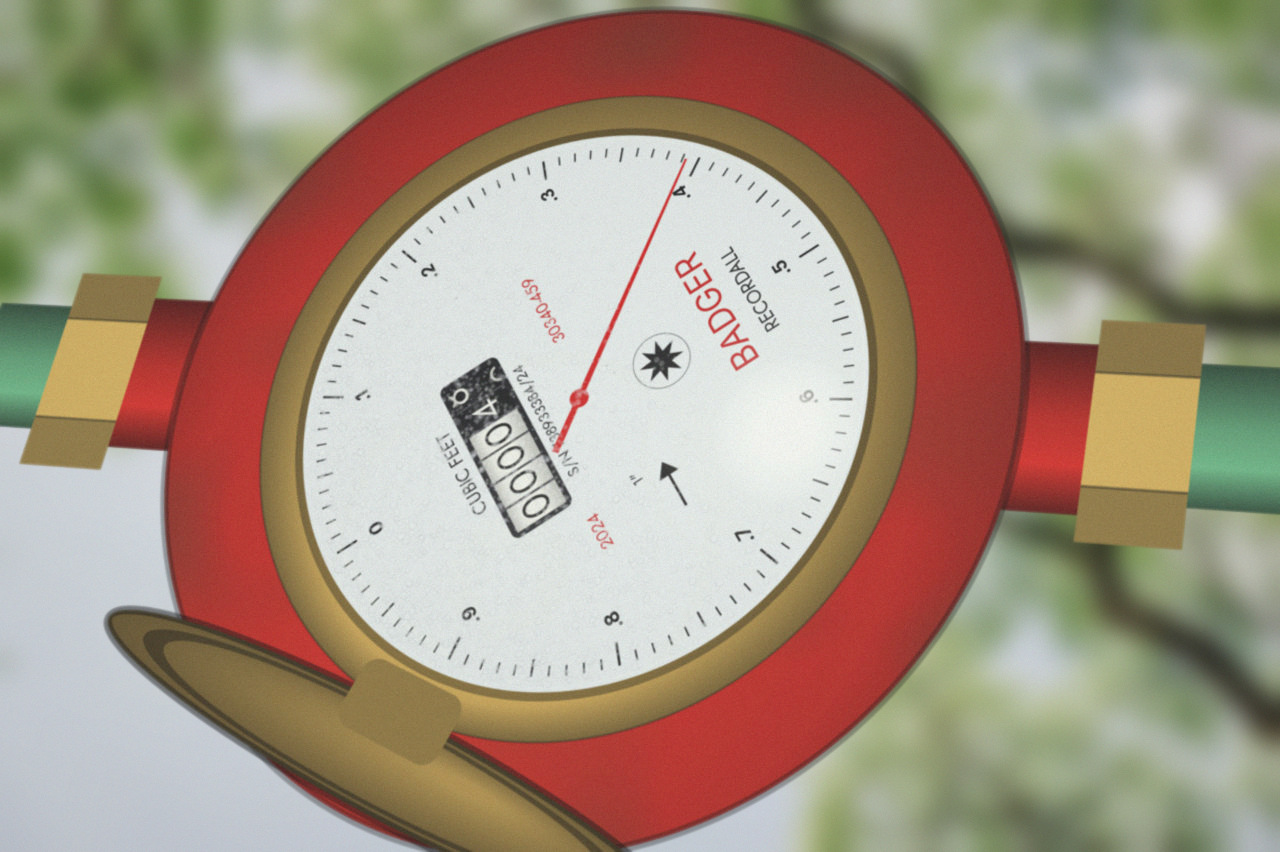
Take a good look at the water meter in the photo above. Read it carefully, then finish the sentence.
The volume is 48.39 ft³
